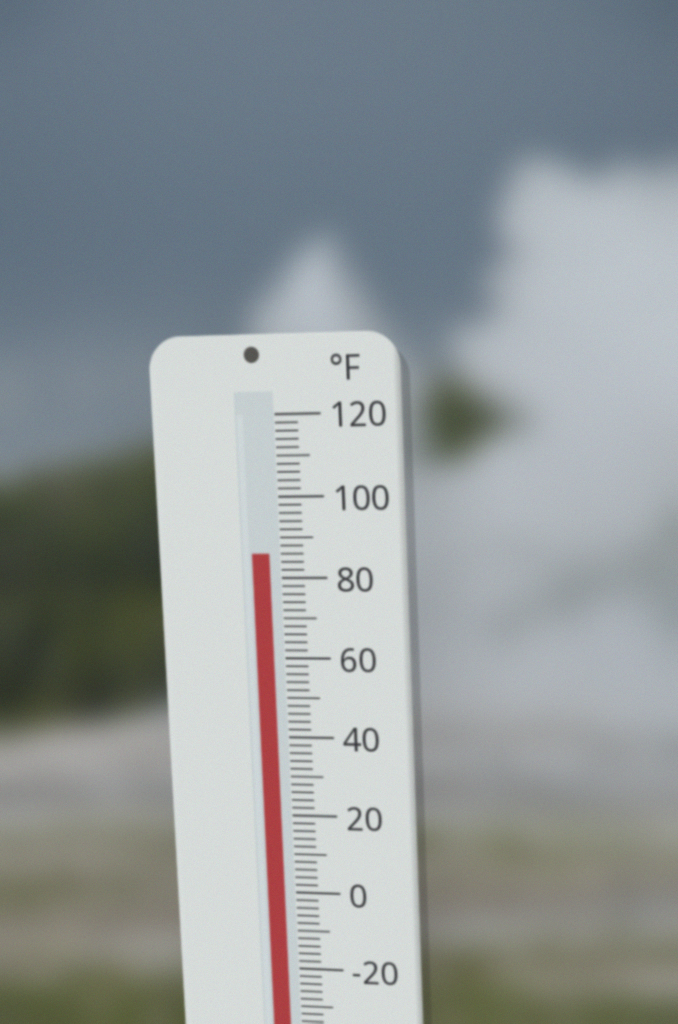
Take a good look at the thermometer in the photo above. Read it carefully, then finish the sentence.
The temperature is 86 °F
